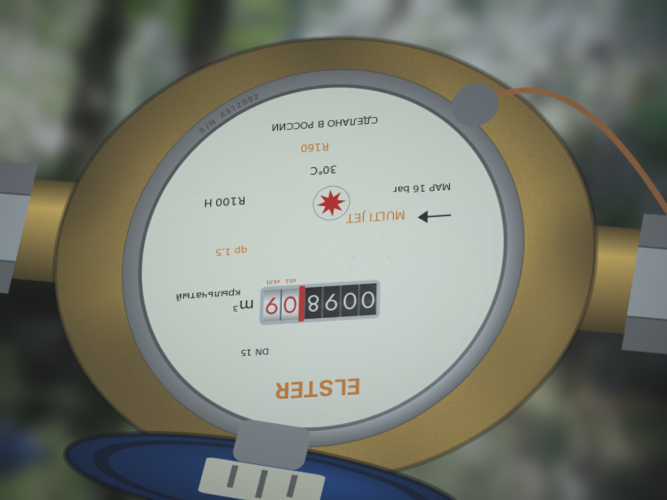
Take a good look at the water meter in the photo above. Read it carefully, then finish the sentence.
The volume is 98.09 m³
